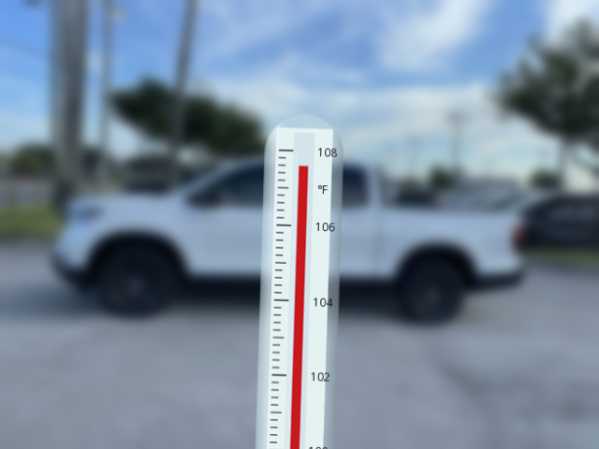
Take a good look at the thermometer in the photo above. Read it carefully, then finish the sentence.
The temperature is 107.6 °F
